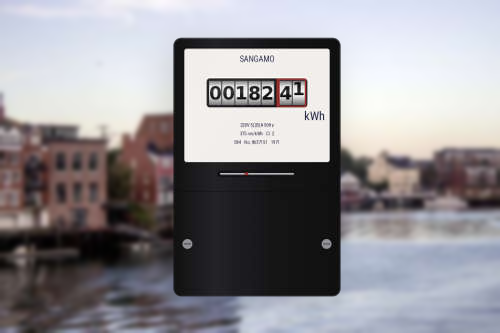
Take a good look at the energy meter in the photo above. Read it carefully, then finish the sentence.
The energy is 182.41 kWh
